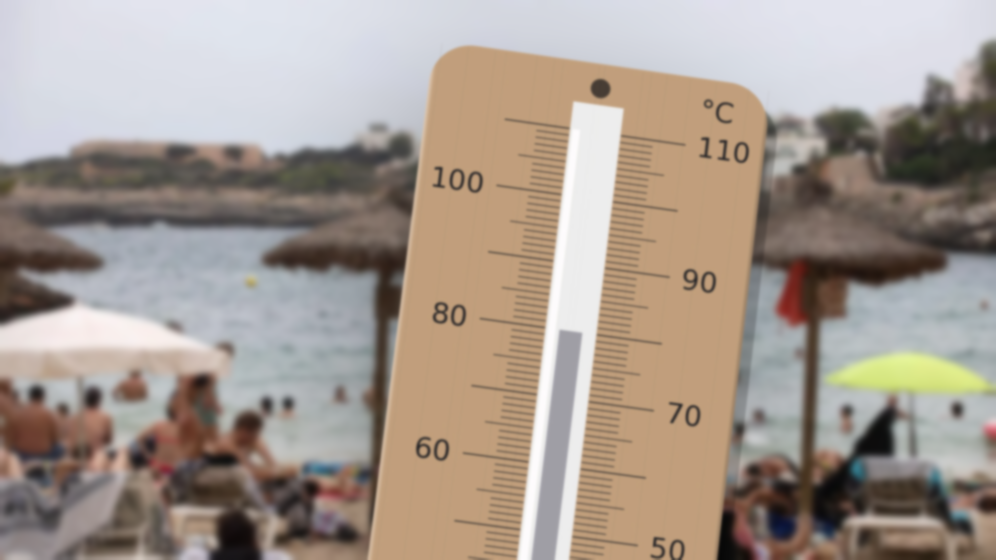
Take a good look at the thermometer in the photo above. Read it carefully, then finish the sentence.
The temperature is 80 °C
